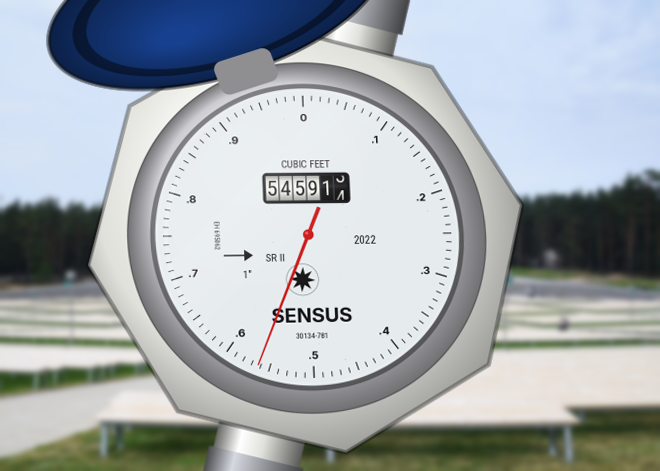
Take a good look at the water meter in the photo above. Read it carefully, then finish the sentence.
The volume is 545913.56 ft³
